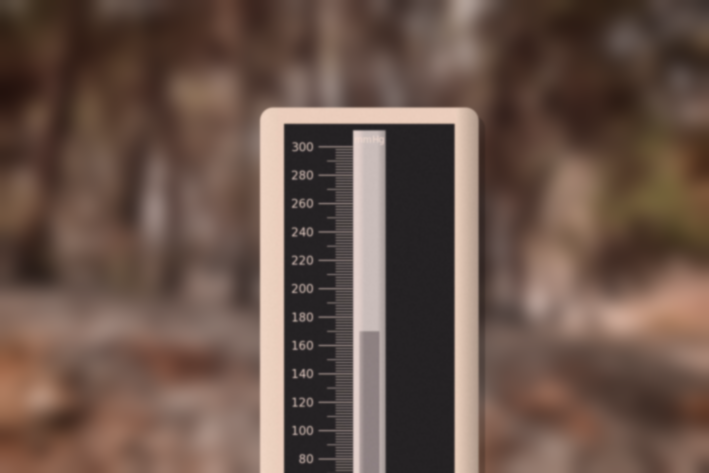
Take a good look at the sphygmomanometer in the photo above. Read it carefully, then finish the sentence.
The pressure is 170 mmHg
